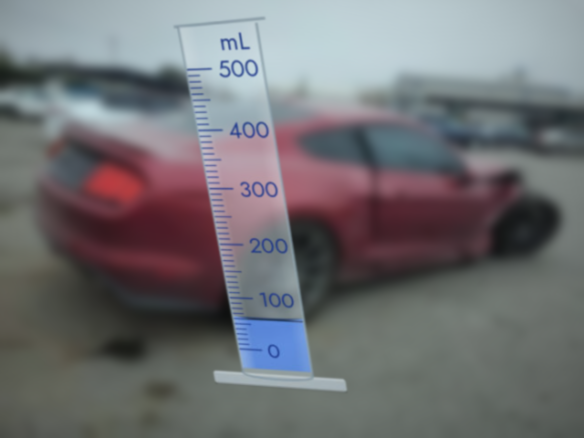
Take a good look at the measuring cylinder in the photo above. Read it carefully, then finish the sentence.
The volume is 60 mL
